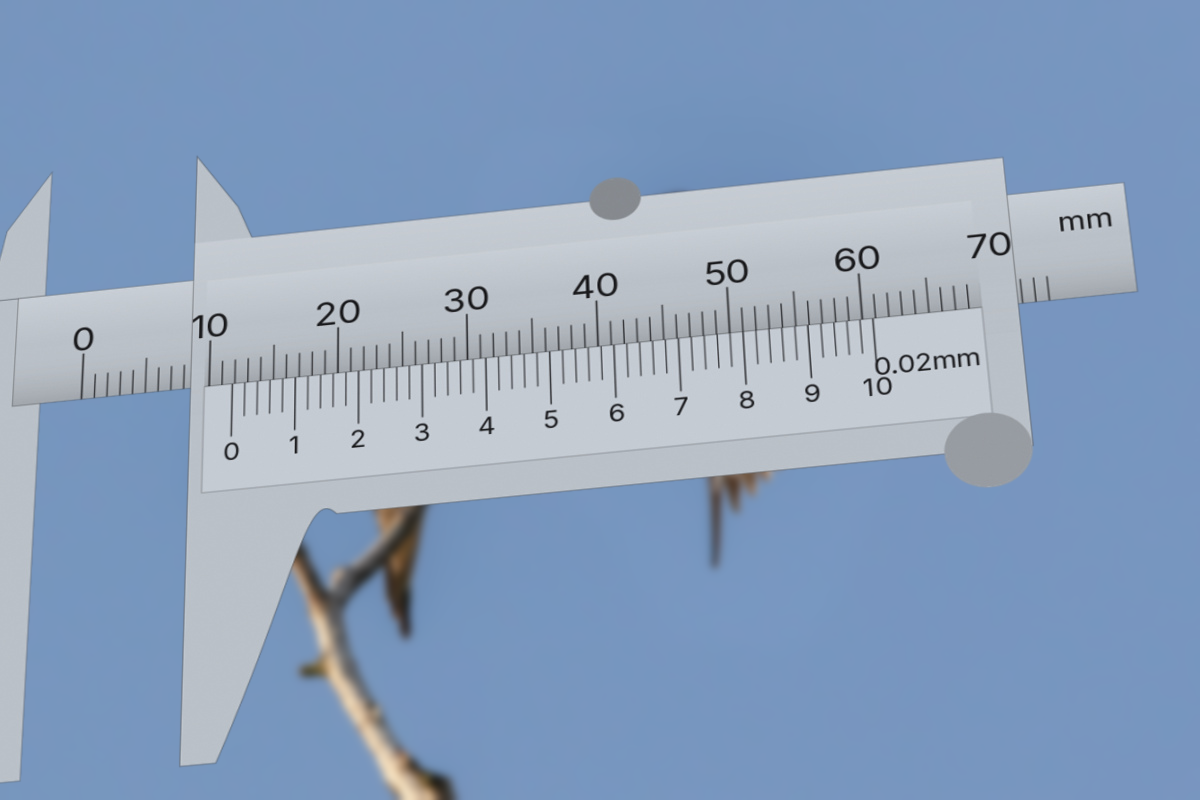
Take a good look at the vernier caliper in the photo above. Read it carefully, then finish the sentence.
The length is 11.8 mm
